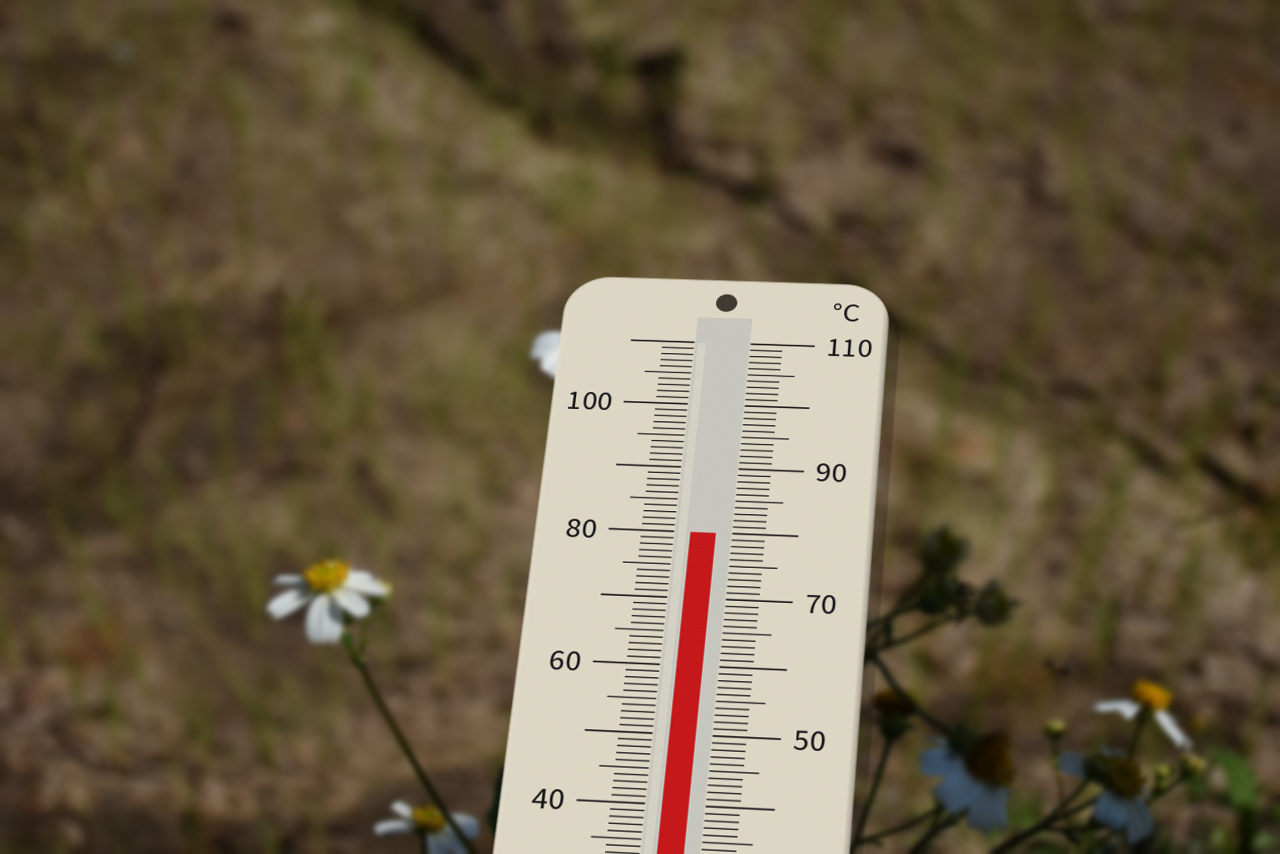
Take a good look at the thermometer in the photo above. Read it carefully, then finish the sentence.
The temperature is 80 °C
